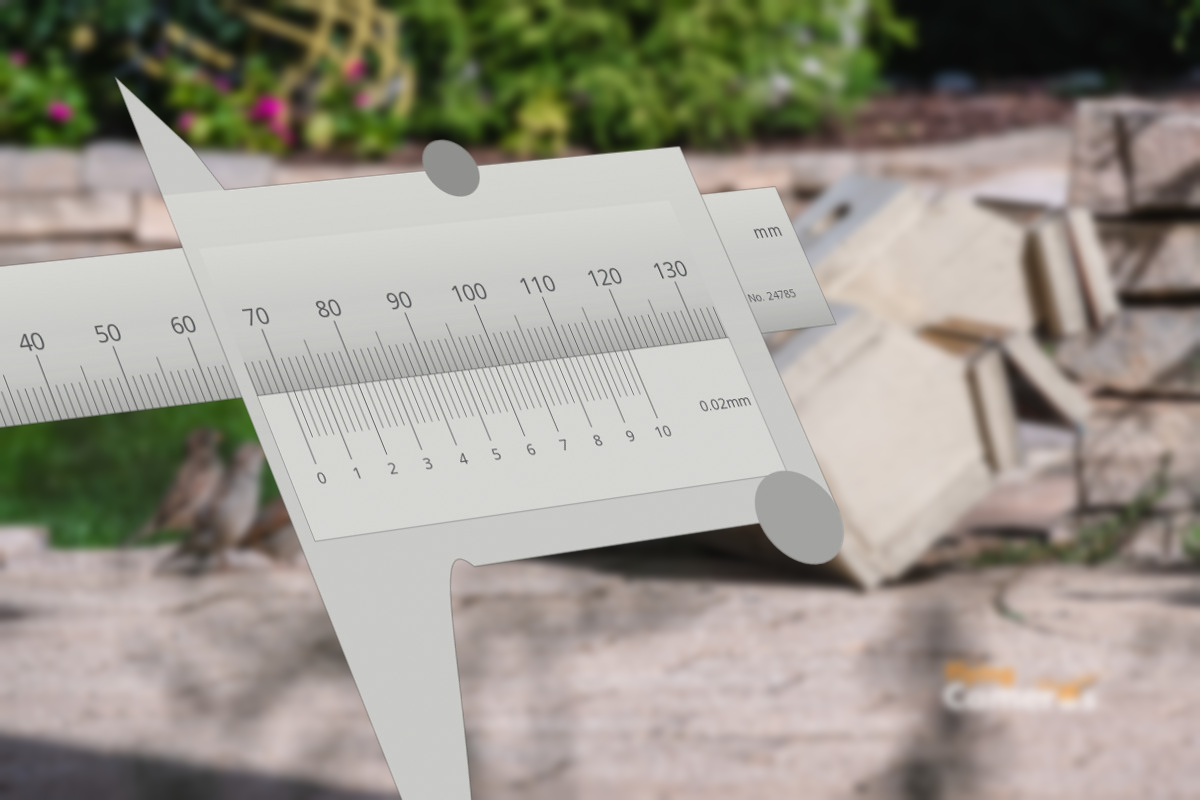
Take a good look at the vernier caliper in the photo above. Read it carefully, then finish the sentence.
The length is 70.0 mm
